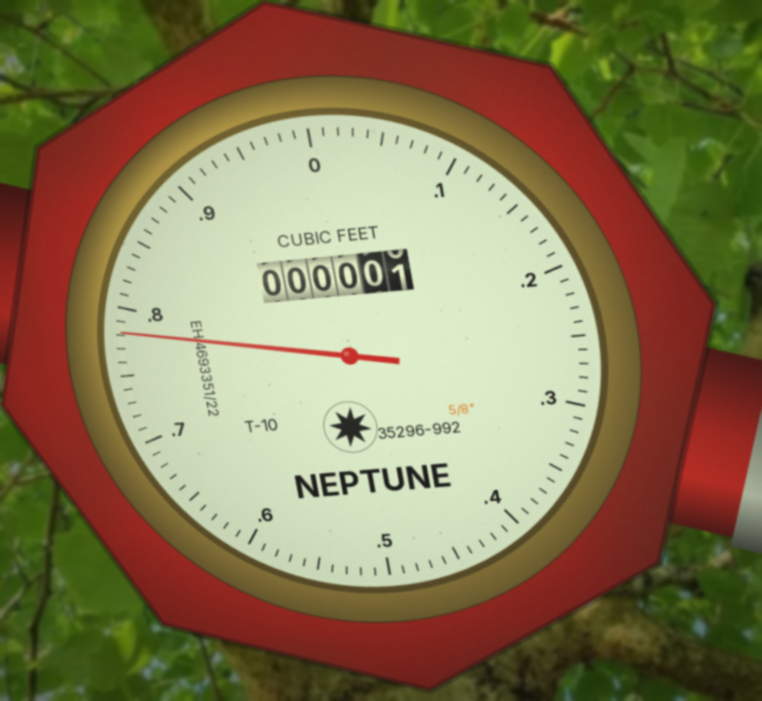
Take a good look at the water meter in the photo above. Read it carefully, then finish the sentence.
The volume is 0.78 ft³
